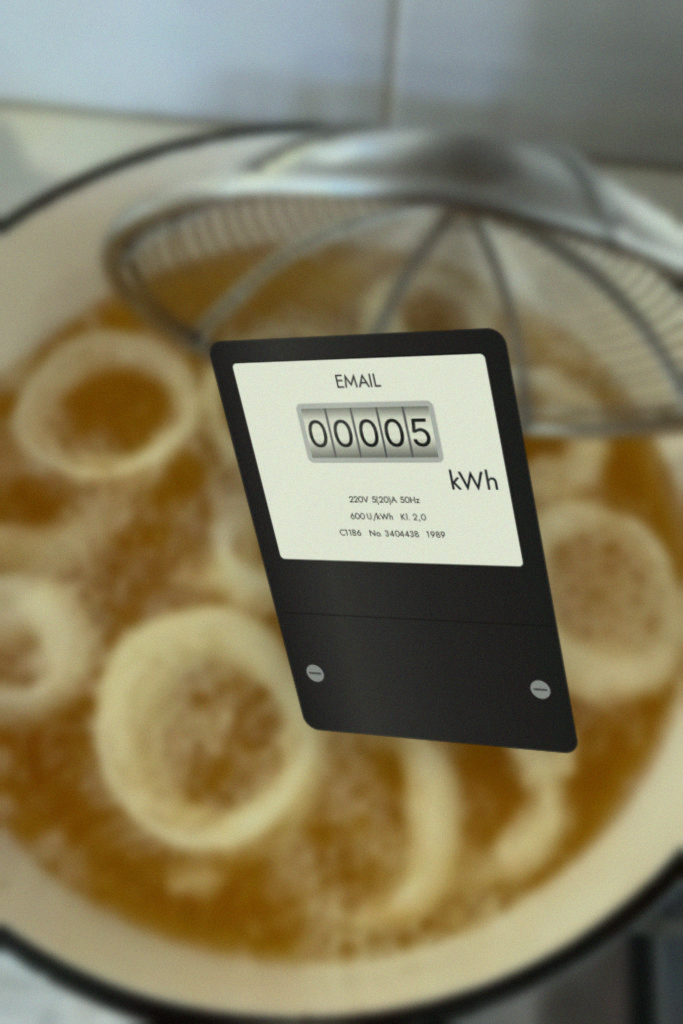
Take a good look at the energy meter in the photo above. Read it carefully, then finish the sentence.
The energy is 5 kWh
